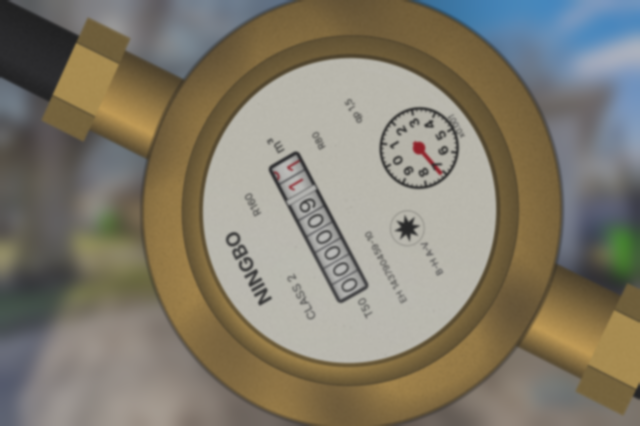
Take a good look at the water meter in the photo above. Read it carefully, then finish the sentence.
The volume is 9.107 m³
